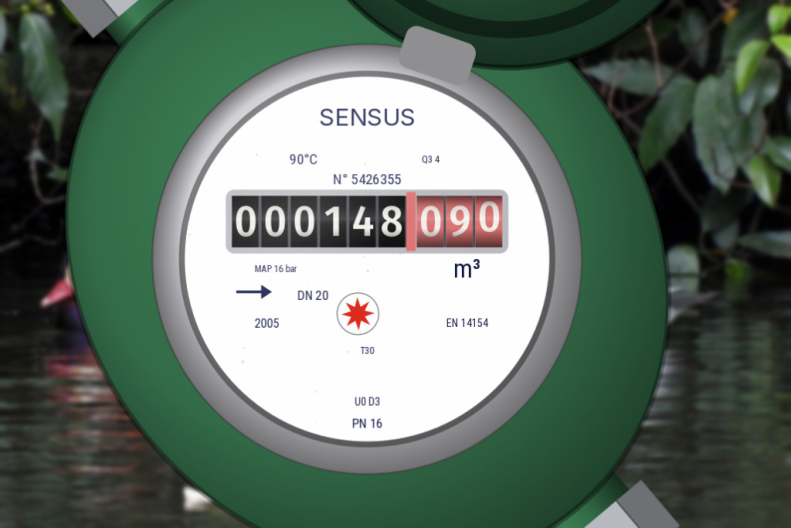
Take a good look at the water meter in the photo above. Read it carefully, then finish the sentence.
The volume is 148.090 m³
